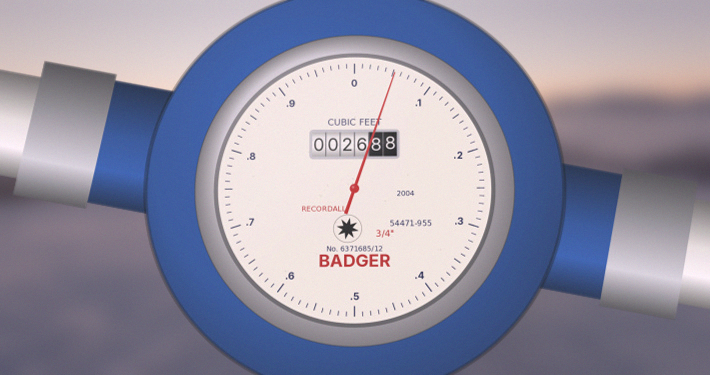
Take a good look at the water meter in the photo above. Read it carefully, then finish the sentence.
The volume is 2688.05 ft³
